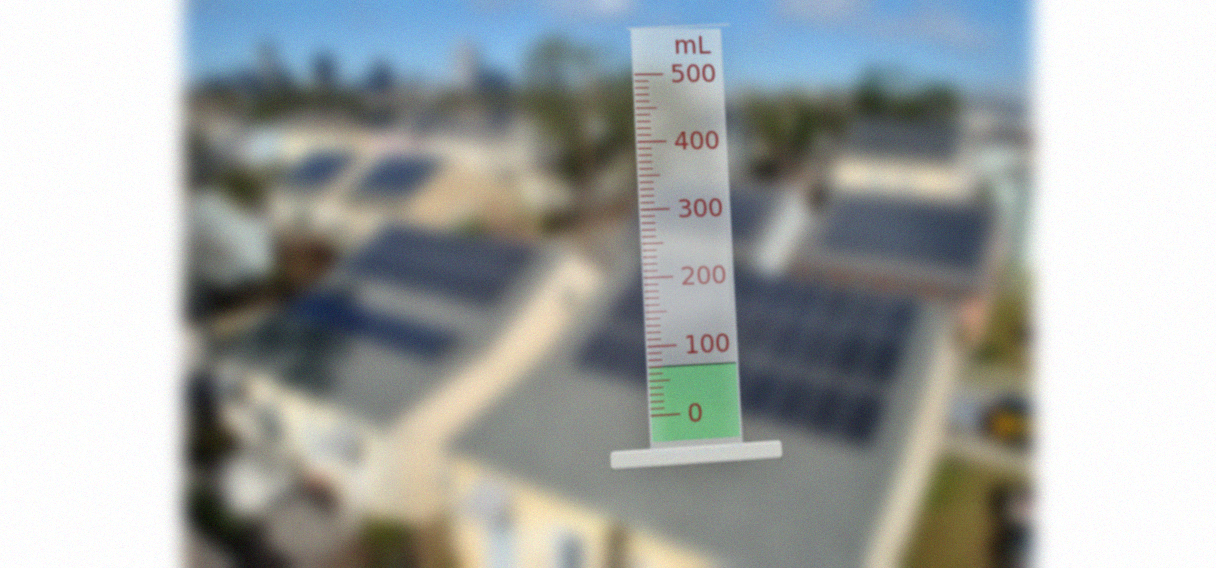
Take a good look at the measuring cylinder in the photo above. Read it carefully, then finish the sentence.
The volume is 70 mL
